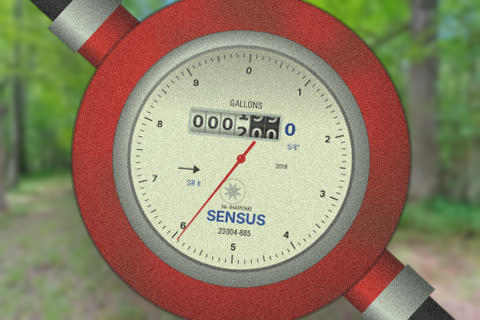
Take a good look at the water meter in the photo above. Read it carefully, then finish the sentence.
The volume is 1995.9 gal
